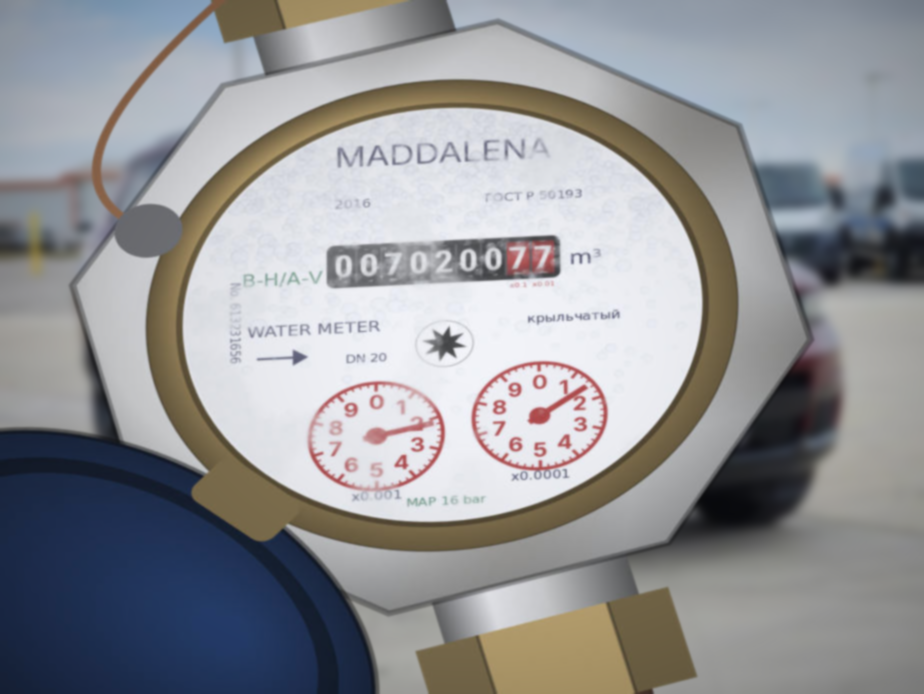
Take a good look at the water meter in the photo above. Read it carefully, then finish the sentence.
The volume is 70200.7721 m³
